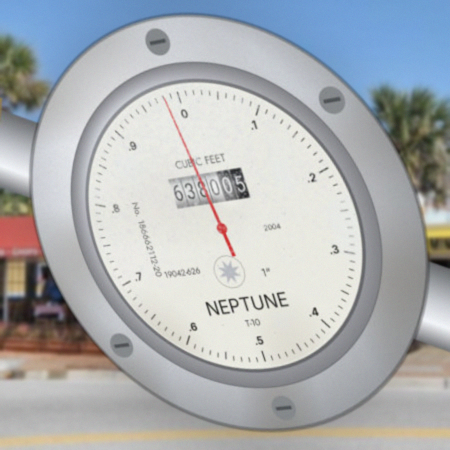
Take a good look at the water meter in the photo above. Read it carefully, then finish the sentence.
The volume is 638004.98 ft³
